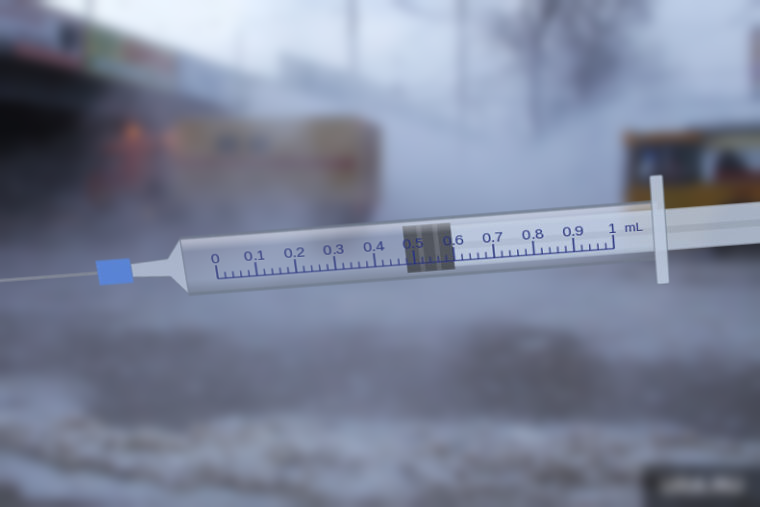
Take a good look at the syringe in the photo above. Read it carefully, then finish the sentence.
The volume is 0.48 mL
